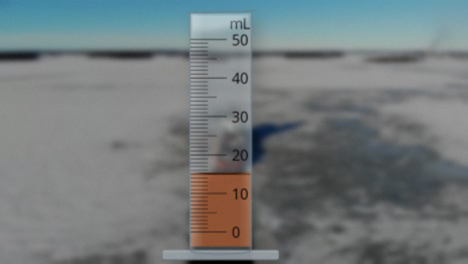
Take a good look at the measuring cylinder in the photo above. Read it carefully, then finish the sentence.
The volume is 15 mL
